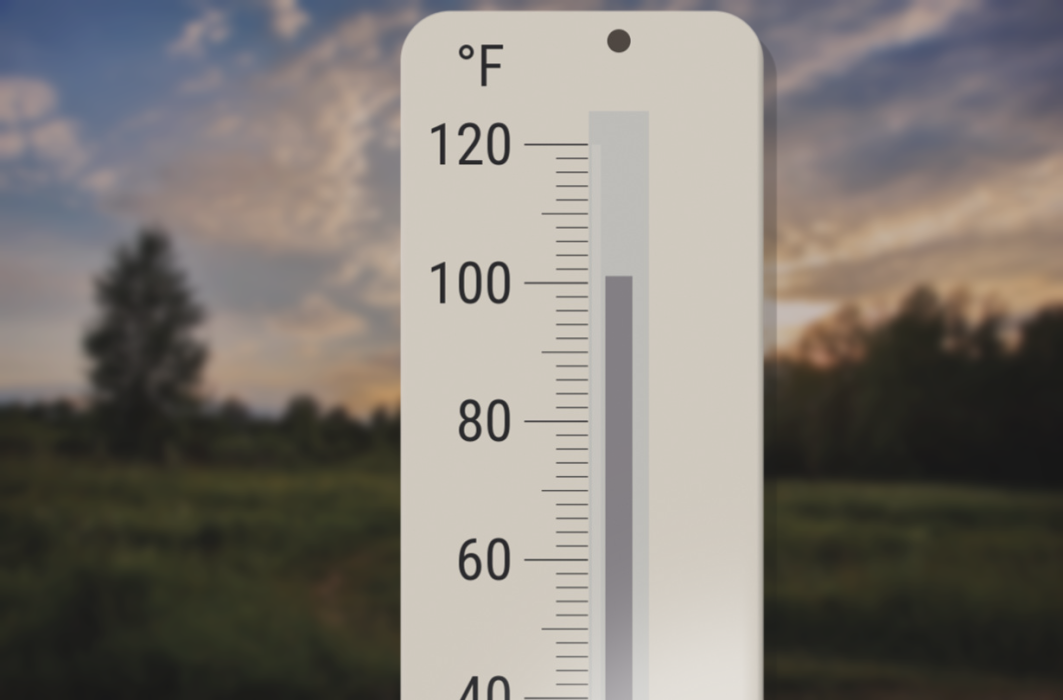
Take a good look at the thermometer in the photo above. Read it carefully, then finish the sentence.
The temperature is 101 °F
